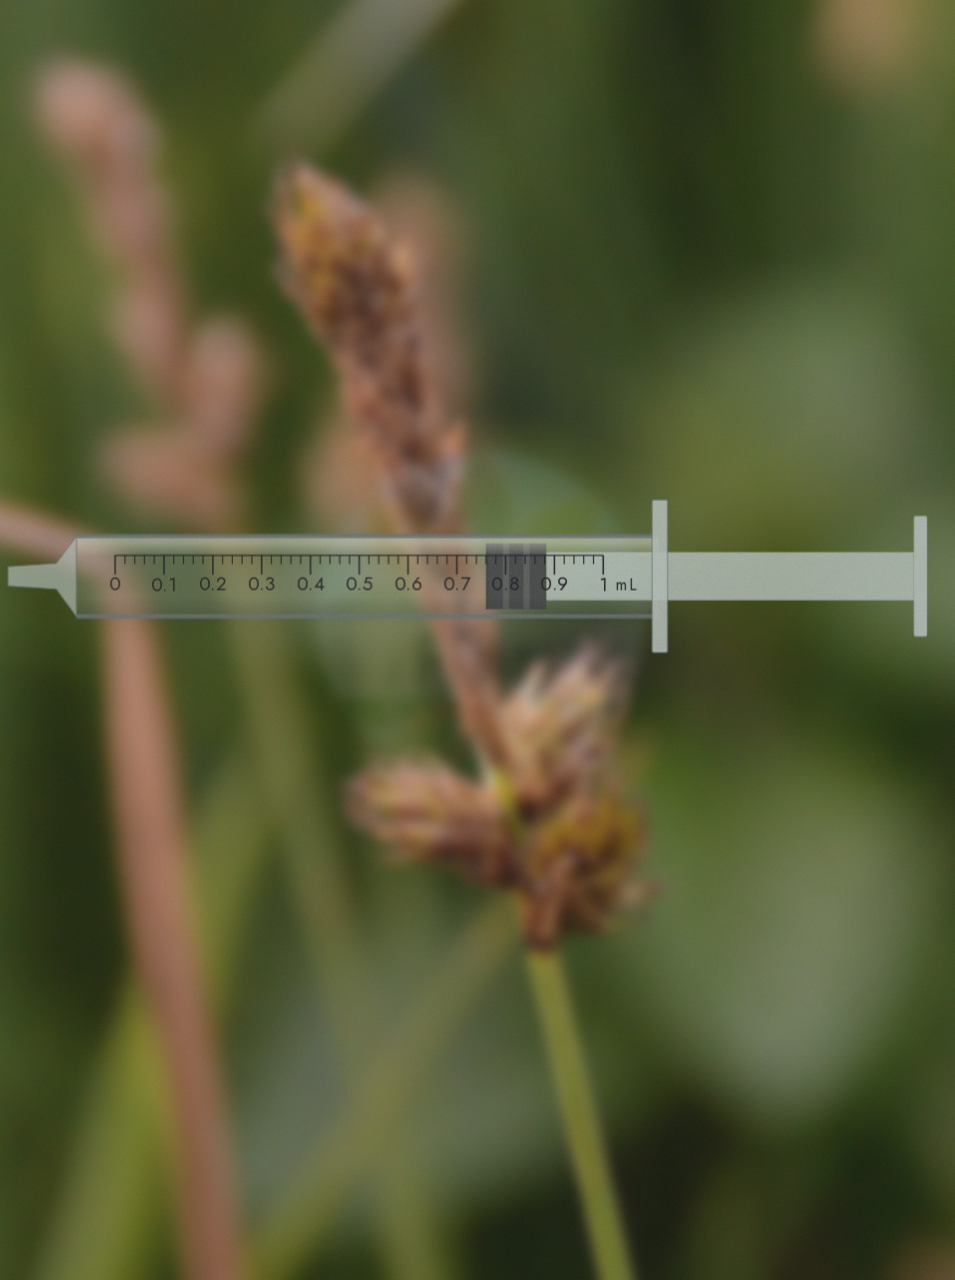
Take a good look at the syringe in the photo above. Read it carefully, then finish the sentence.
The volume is 0.76 mL
